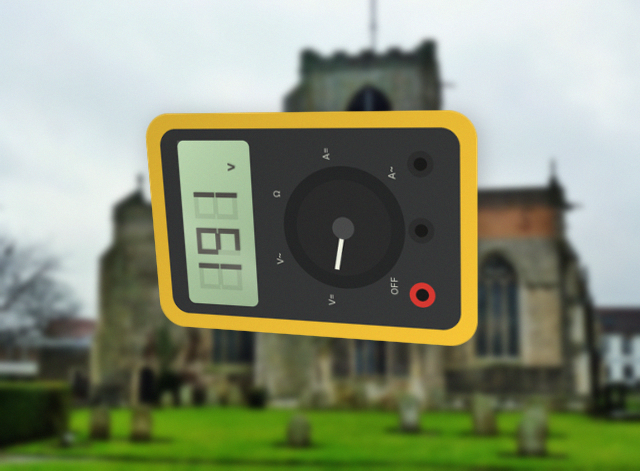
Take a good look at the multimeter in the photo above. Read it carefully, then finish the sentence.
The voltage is 191 V
